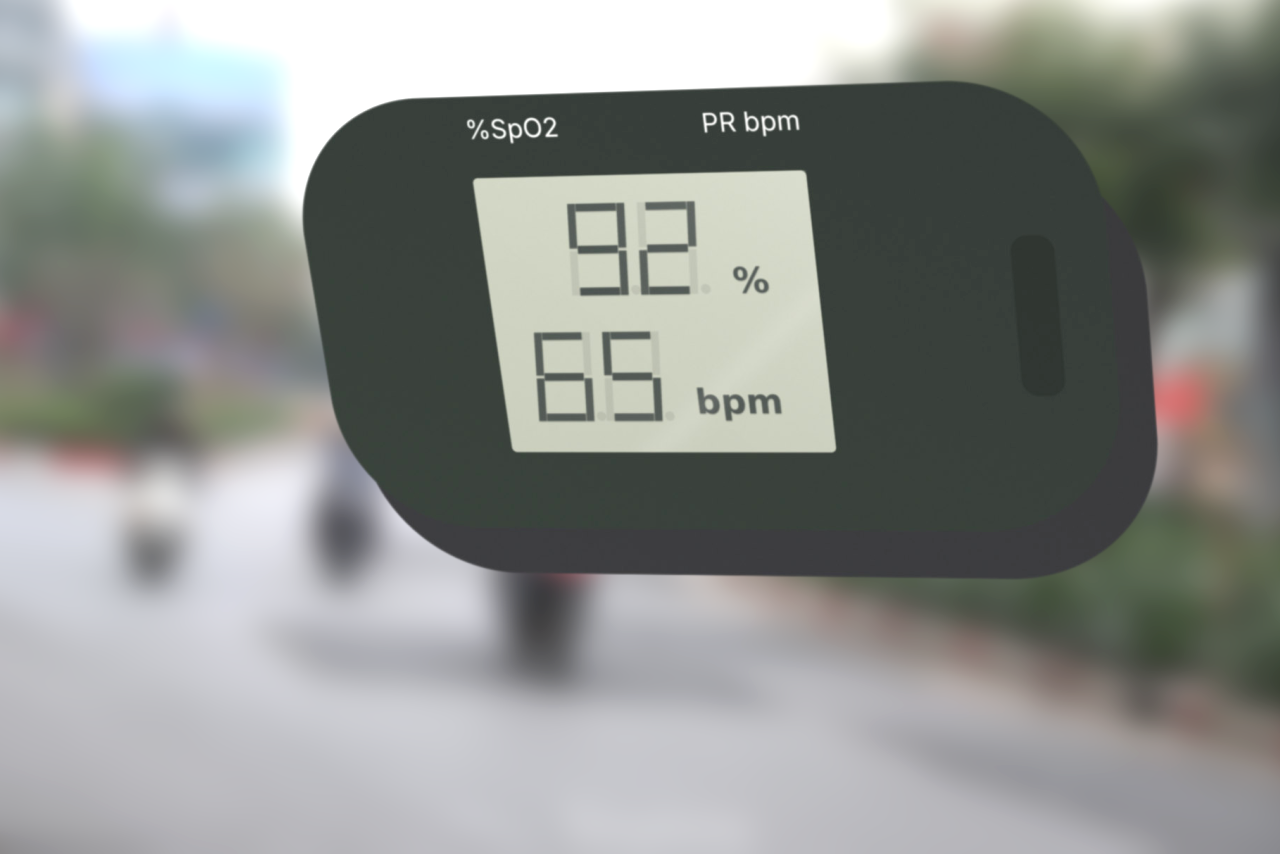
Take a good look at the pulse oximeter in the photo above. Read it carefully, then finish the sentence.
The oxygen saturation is 92 %
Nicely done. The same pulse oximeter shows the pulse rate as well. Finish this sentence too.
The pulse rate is 65 bpm
